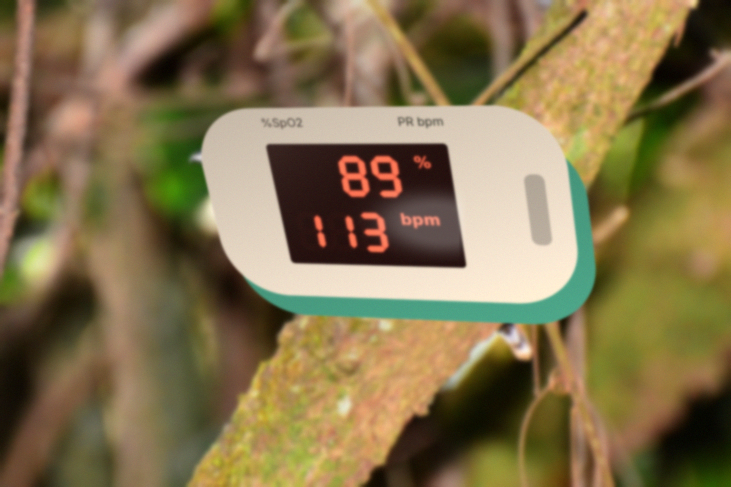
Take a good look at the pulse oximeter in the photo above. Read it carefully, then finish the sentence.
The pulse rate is 113 bpm
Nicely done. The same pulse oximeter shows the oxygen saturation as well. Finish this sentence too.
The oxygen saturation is 89 %
